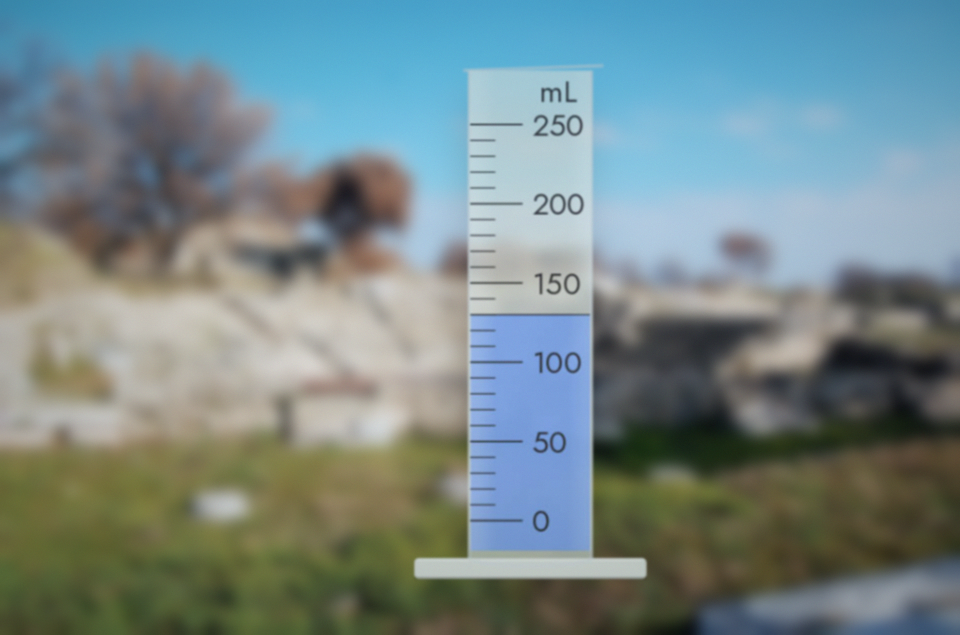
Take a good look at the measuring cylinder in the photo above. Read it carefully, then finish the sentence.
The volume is 130 mL
